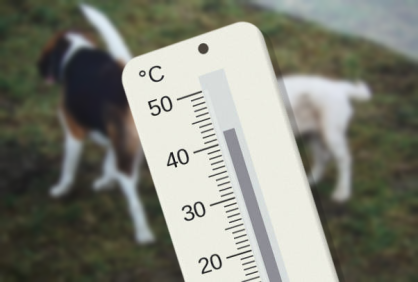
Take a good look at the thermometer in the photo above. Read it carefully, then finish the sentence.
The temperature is 42 °C
